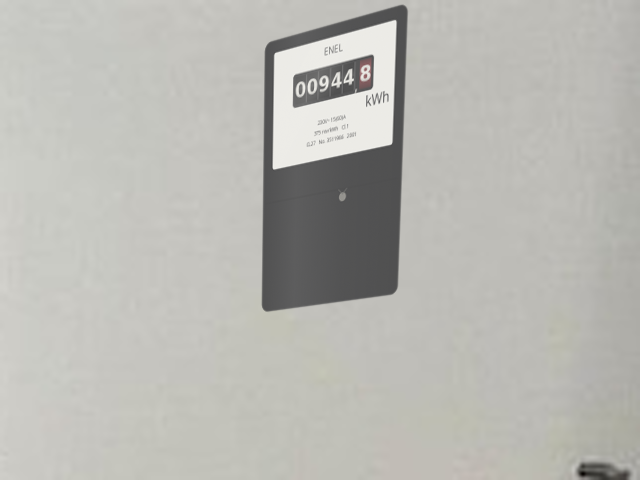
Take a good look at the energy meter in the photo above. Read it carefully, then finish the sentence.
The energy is 944.8 kWh
